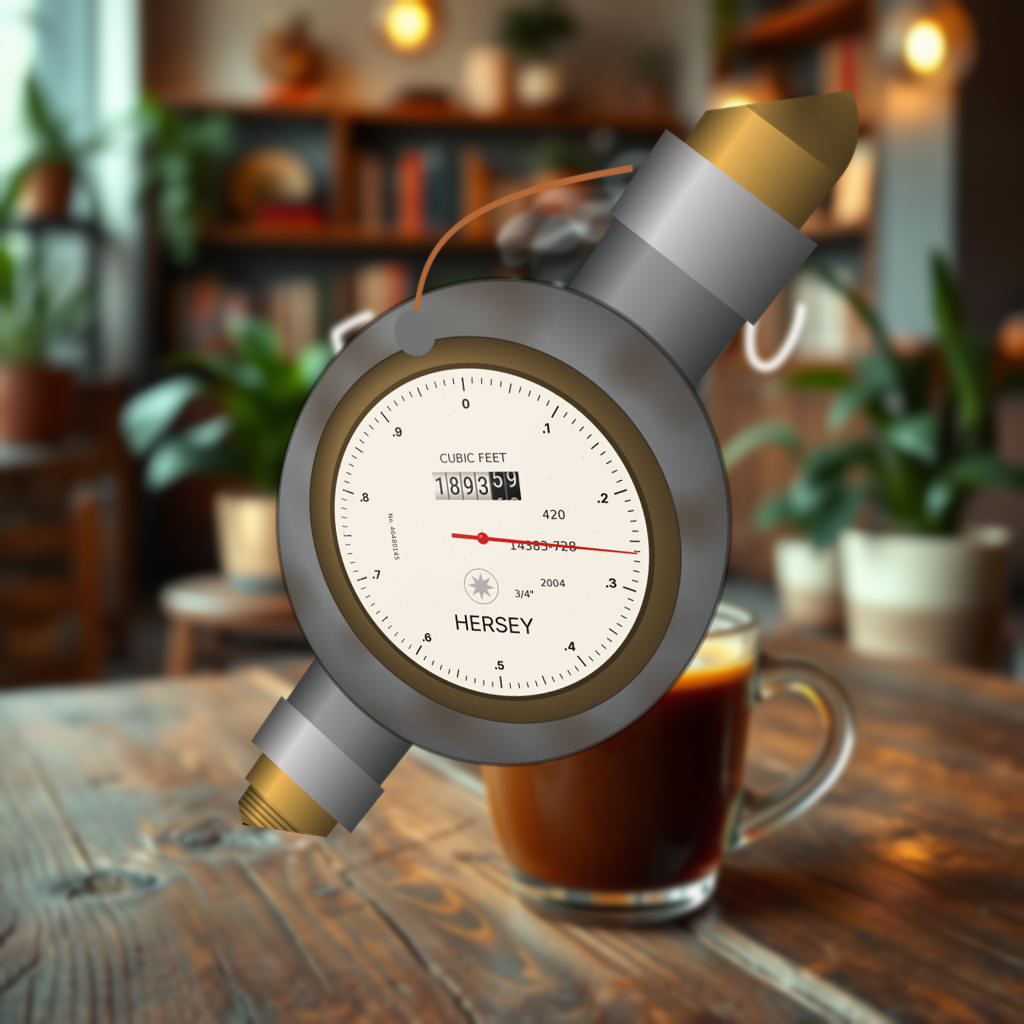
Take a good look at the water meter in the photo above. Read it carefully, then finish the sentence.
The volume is 189359.26 ft³
